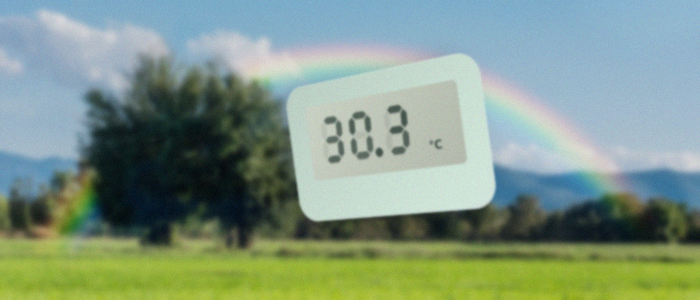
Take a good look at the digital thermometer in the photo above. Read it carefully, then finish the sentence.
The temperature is 30.3 °C
